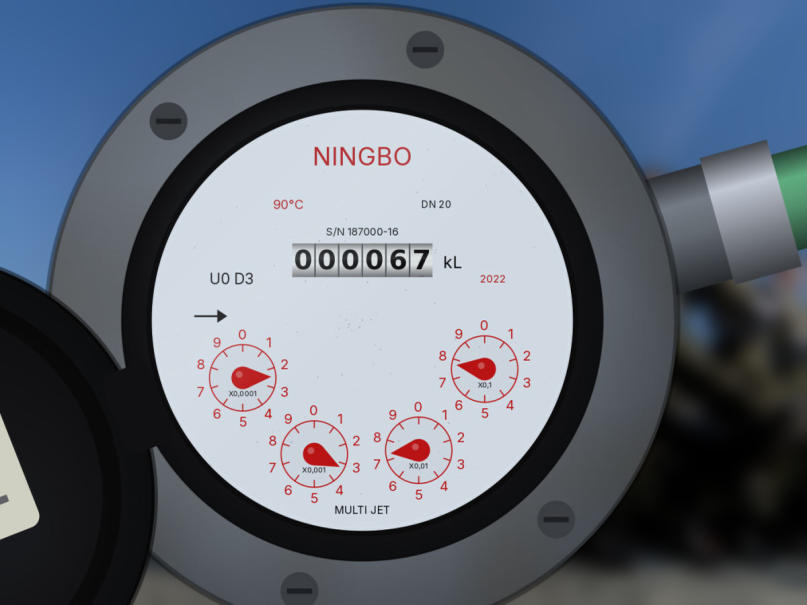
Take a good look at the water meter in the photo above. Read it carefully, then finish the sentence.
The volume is 67.7732 kL
